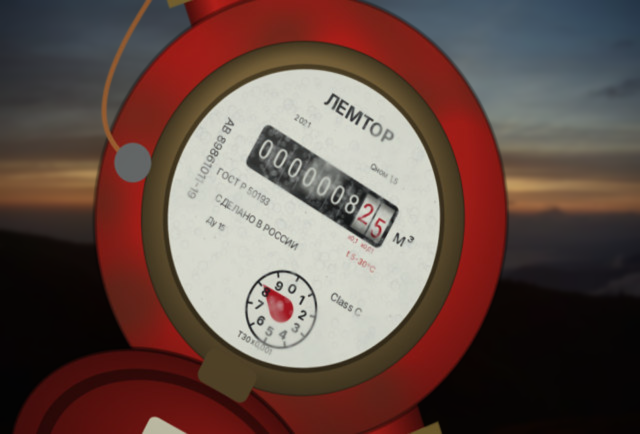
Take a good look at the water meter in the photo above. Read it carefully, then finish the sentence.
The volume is 8.248 m³
